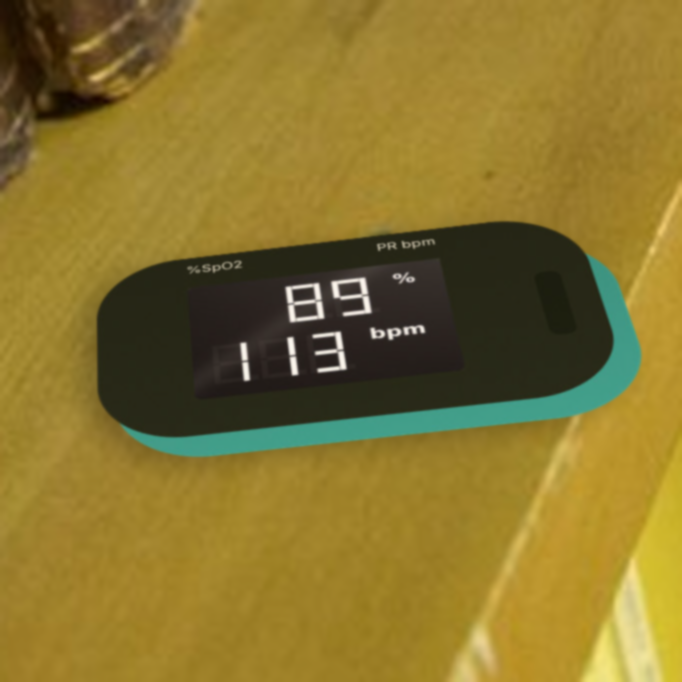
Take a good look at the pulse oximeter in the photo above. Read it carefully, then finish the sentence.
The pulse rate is 113 bpm
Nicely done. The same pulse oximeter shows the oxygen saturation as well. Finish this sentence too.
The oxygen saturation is 89 %
